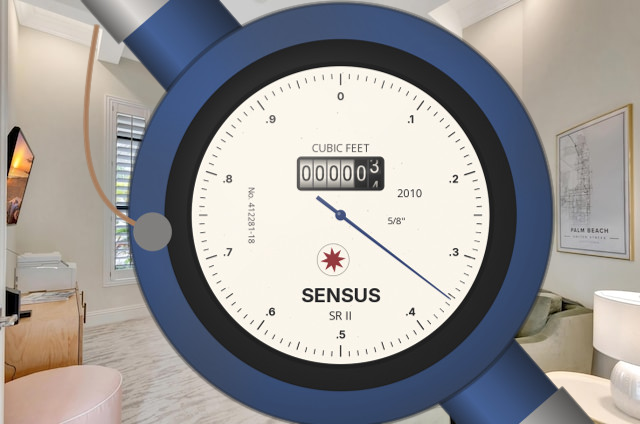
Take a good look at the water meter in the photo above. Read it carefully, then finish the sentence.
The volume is 3.35 ft³
